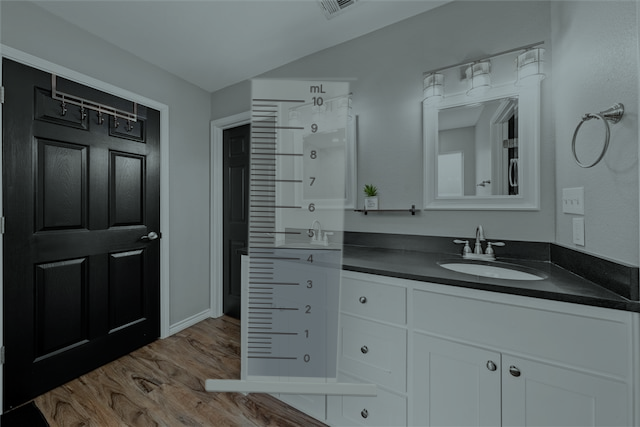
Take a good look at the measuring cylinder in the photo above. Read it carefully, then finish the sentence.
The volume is 4.4 mL
